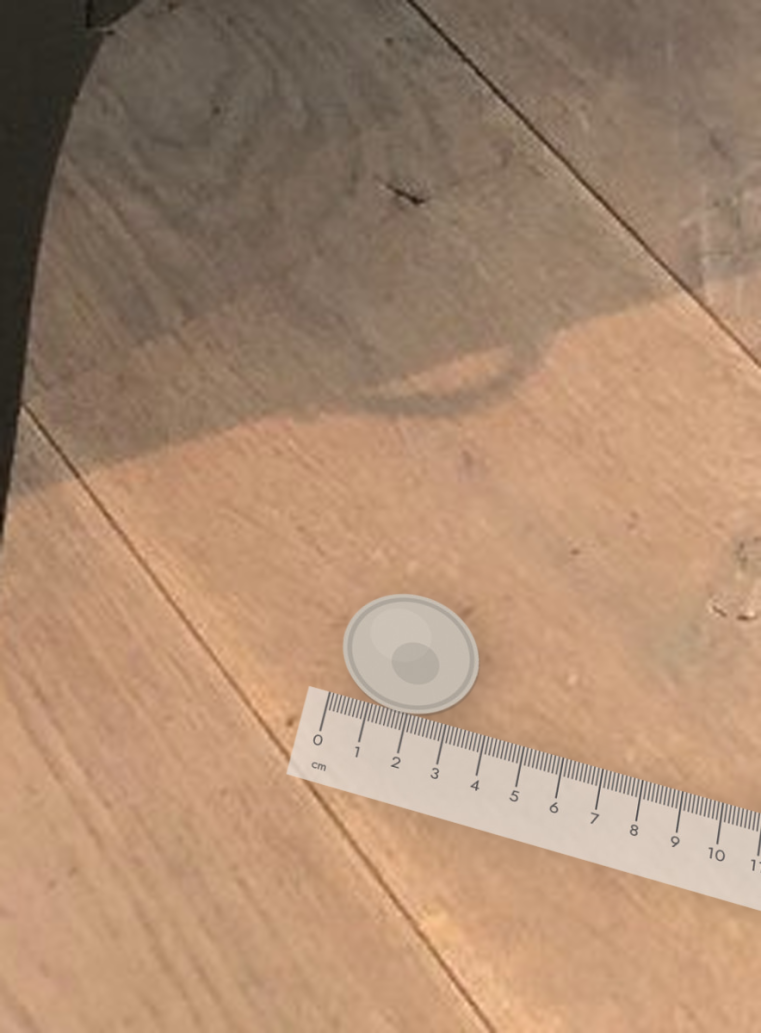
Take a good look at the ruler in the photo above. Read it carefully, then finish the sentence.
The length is 3.5 cm
